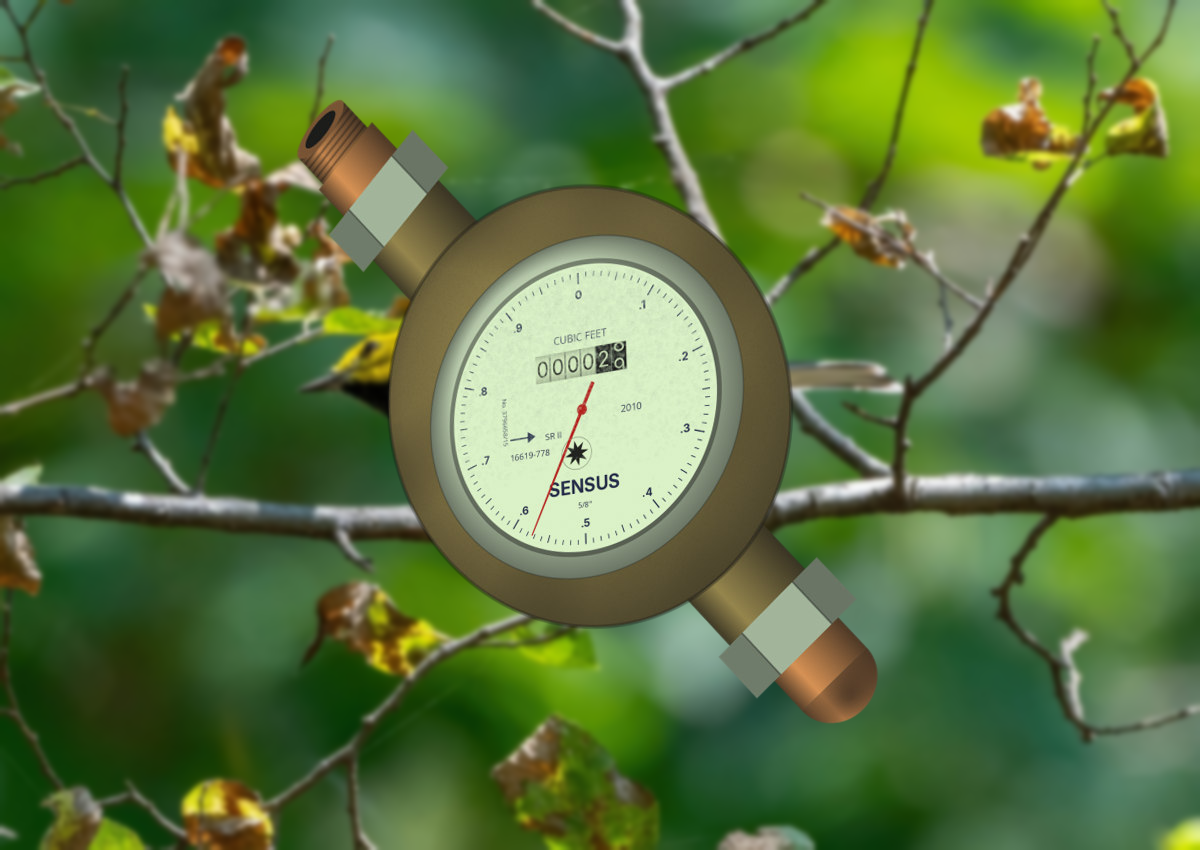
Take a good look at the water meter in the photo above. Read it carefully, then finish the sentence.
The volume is 28.57 ft³
